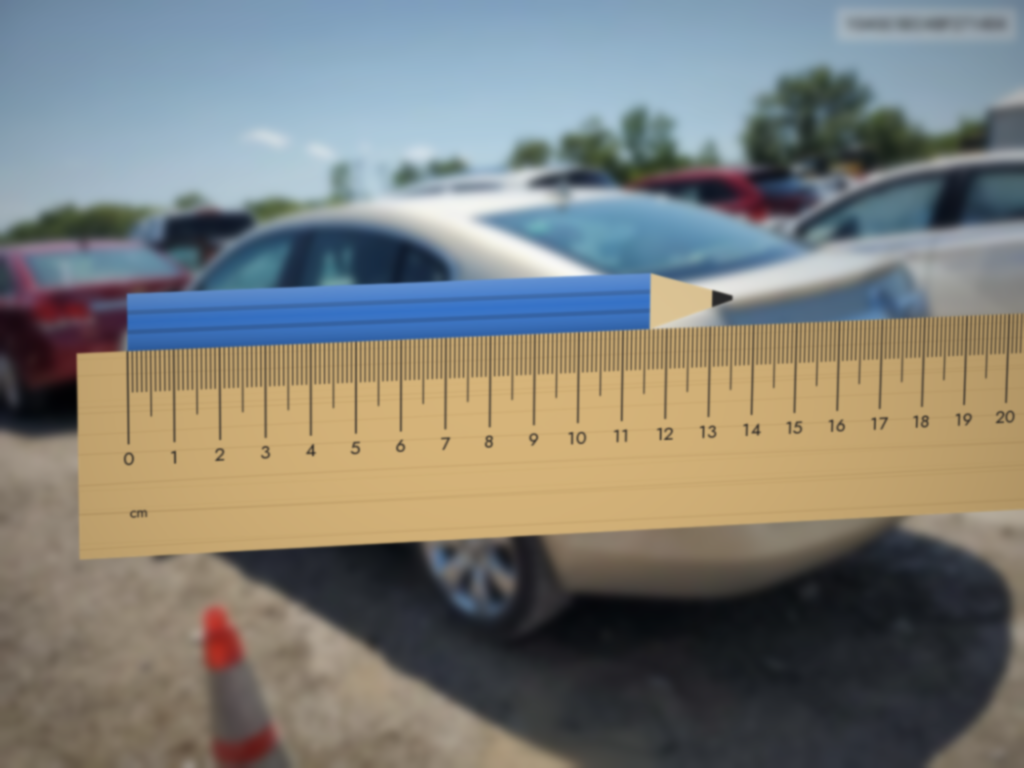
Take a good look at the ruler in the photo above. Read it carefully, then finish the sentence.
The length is 13.5 cm
